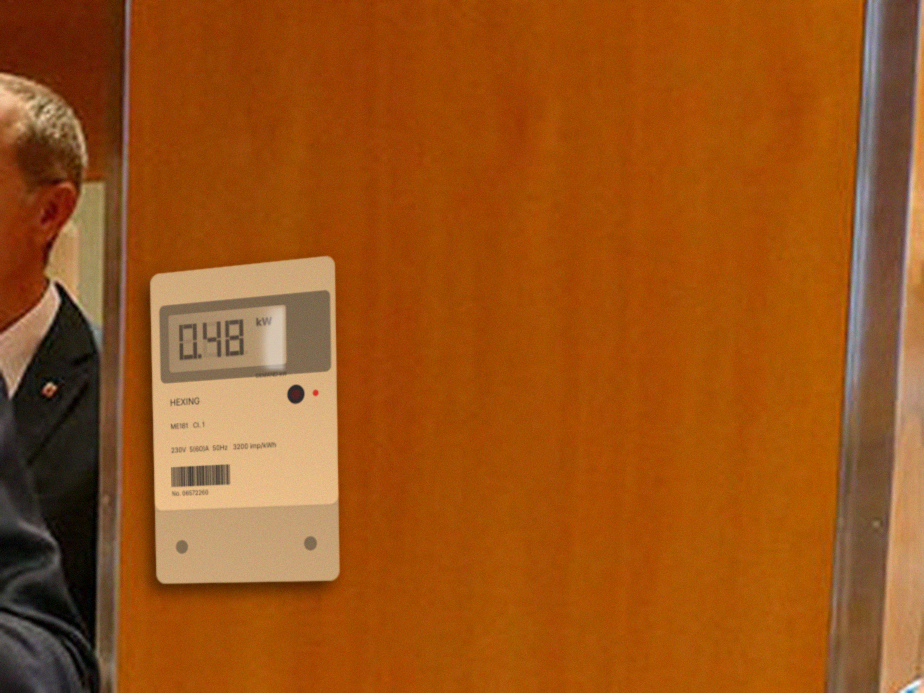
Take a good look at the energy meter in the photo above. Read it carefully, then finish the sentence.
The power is 0.48 kW
